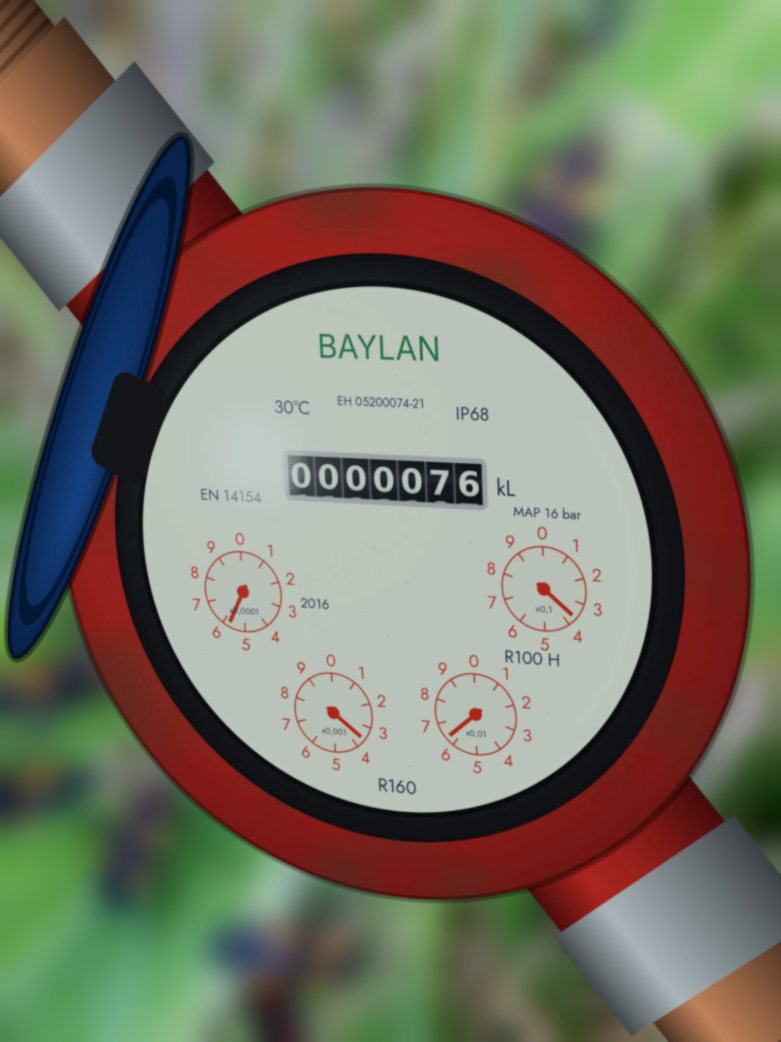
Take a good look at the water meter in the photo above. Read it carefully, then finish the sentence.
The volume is 76.3635 kL
